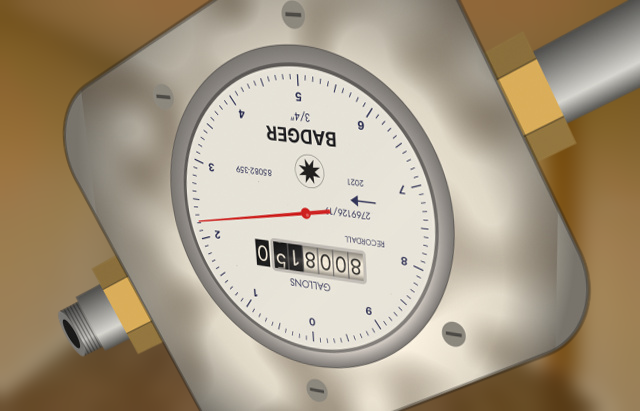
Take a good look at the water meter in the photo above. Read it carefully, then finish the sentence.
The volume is 8008152.2 gal
